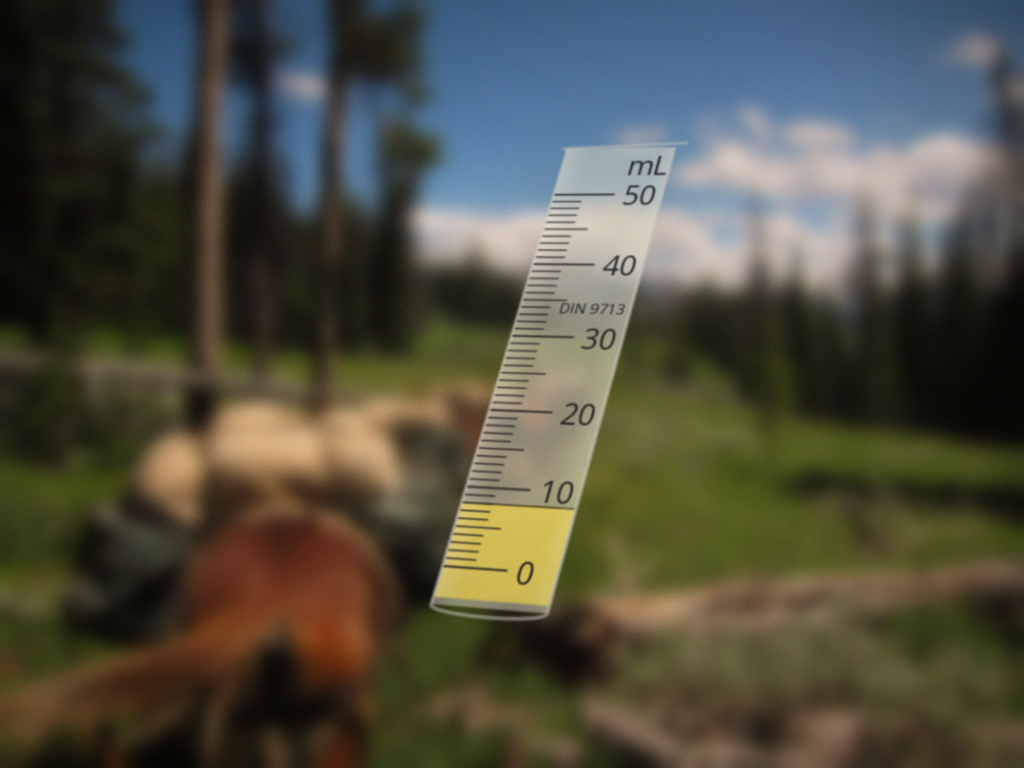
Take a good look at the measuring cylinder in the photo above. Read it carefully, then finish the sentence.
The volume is 8 mL
